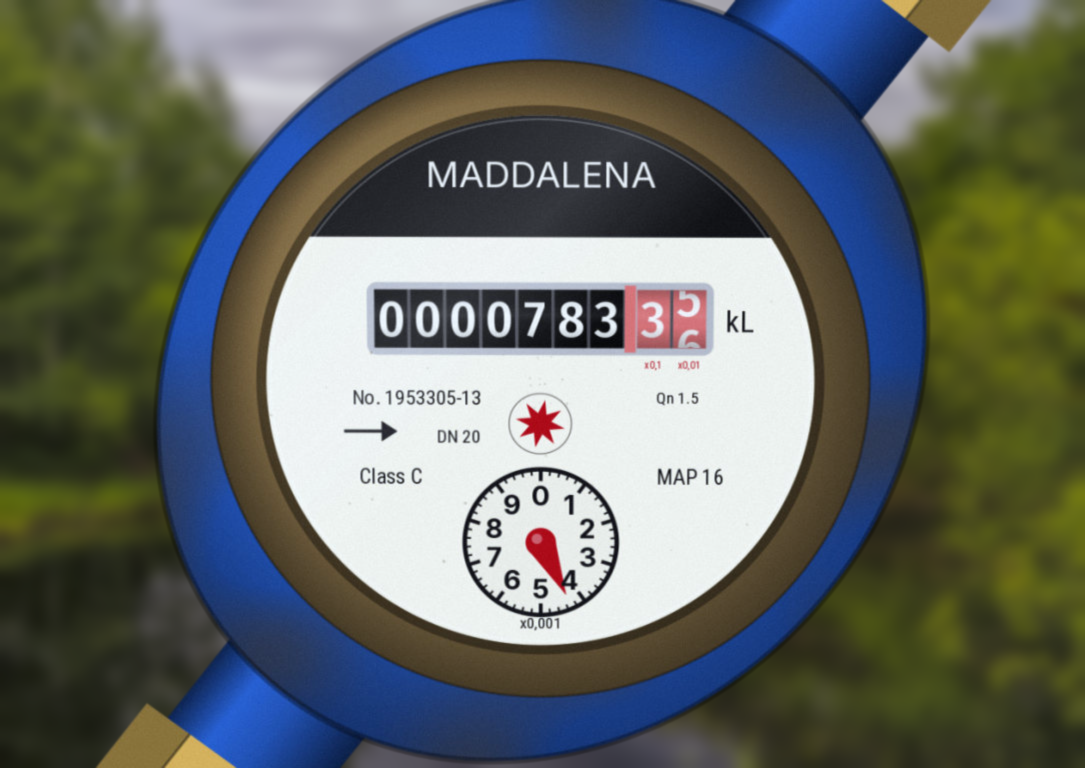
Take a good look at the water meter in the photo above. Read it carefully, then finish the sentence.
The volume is 783.354 kL
